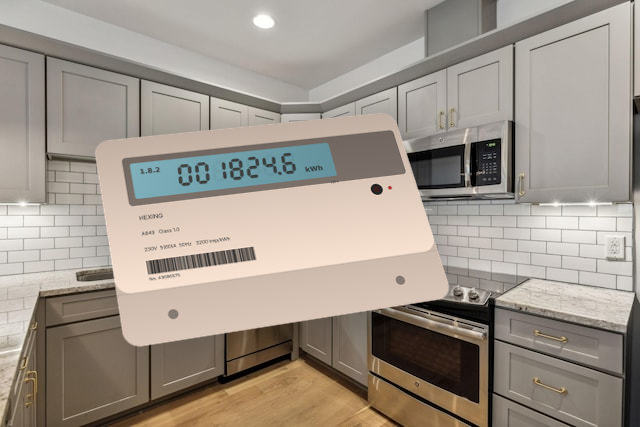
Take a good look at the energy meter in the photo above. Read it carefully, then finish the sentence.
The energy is 1824.6 kWh
